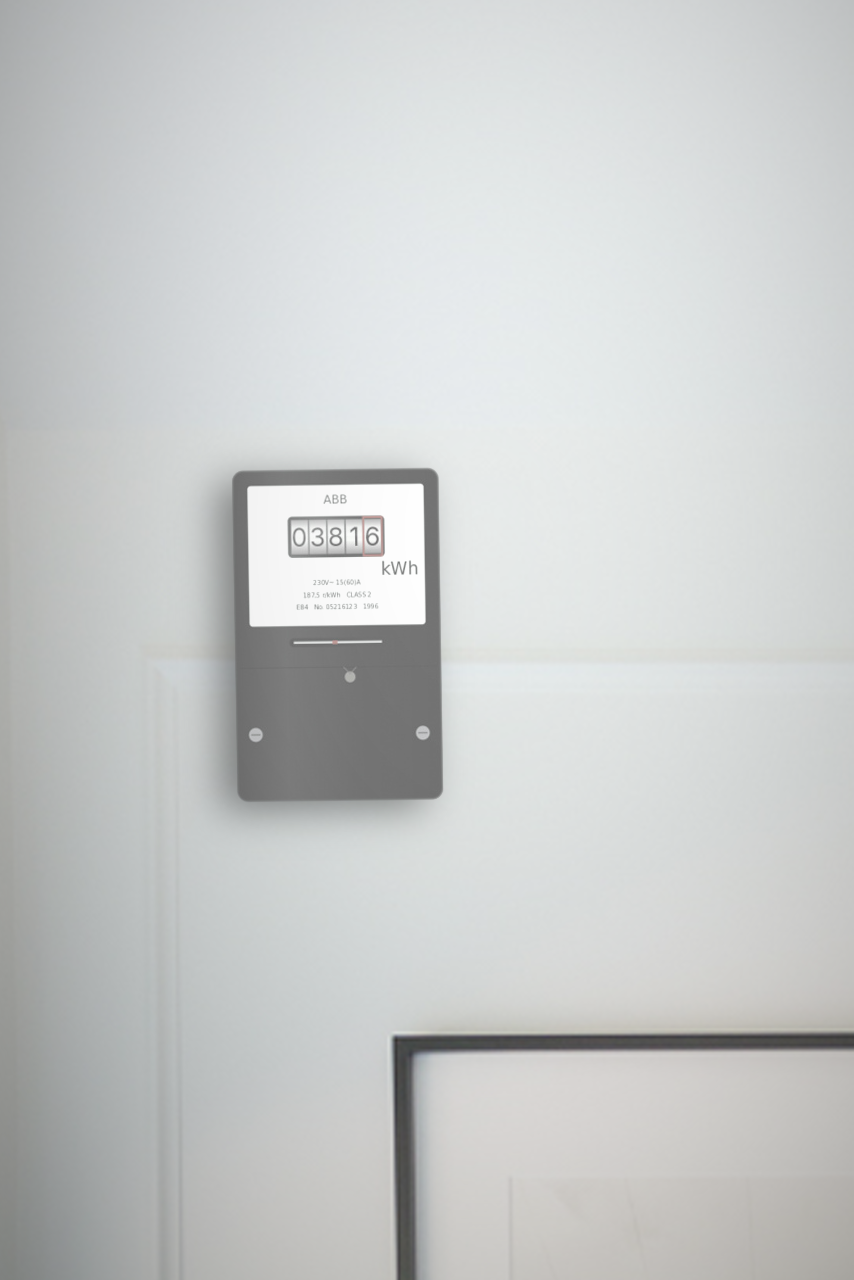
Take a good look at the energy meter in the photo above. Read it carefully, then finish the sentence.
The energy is 381.6 kWh
